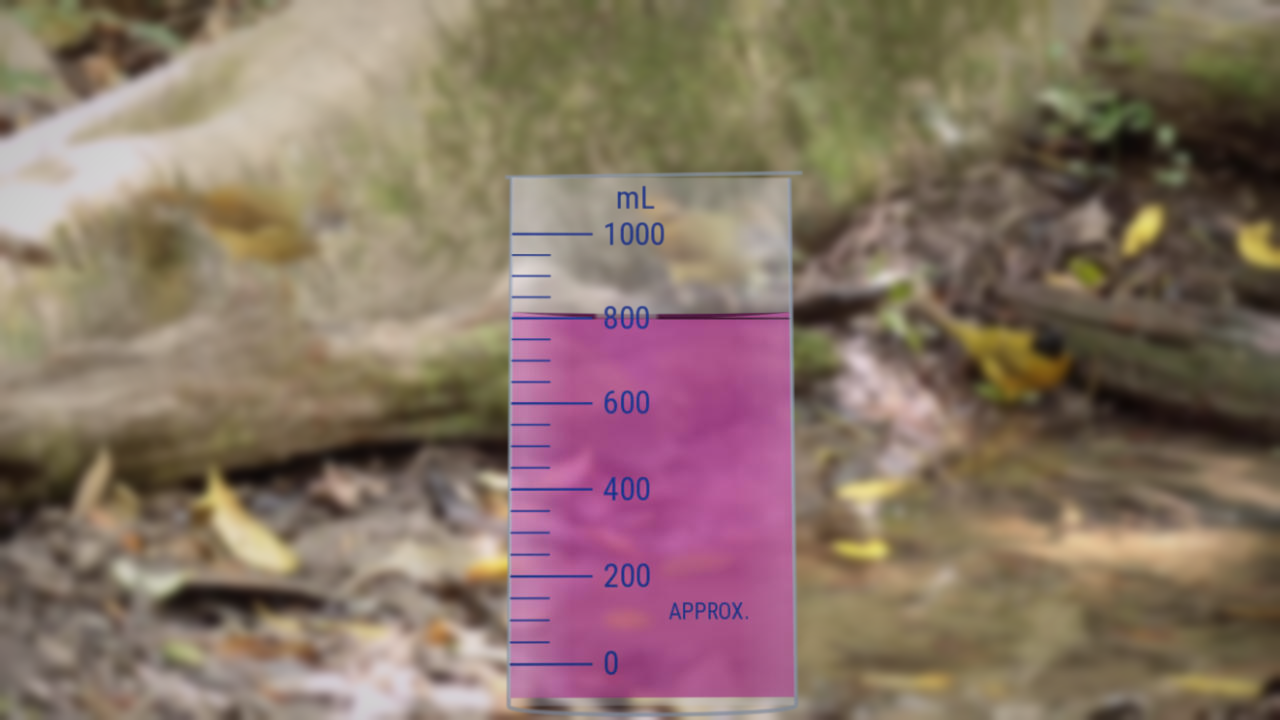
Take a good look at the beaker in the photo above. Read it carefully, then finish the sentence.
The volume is 800 mL
